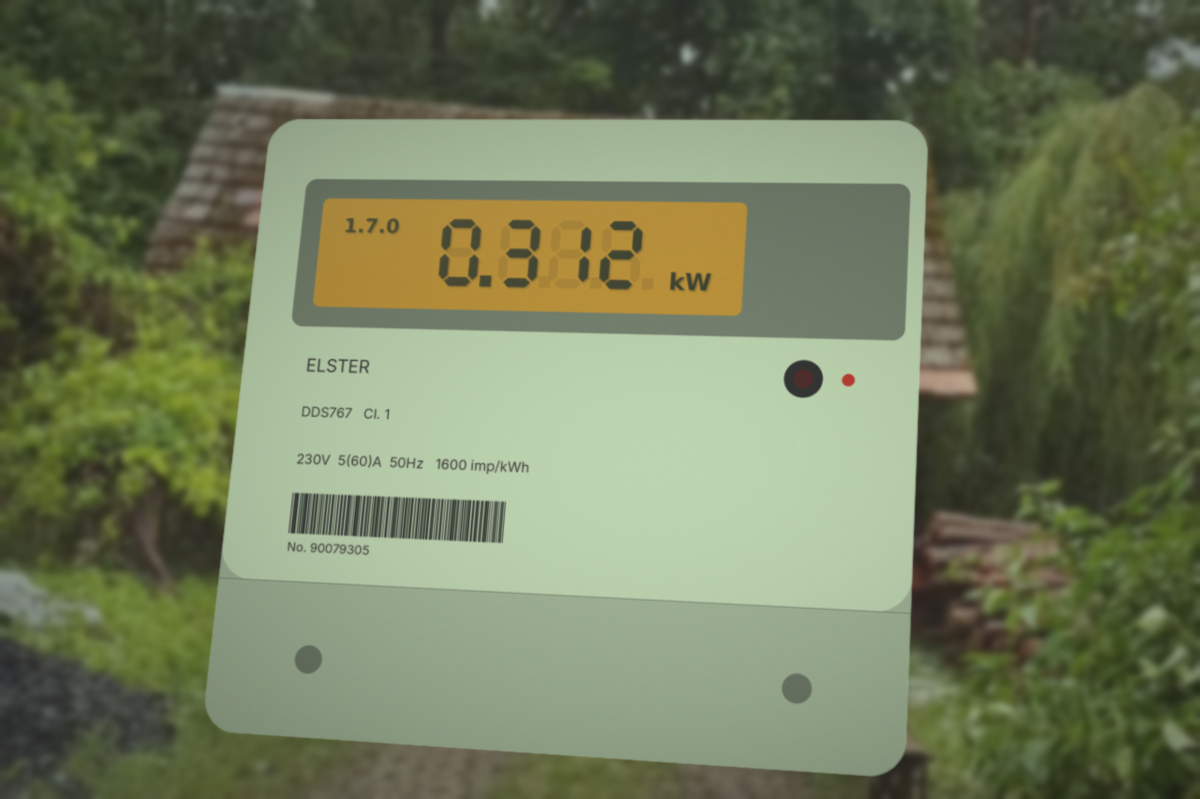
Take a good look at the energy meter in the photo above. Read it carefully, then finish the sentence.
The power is 0.312 kW
